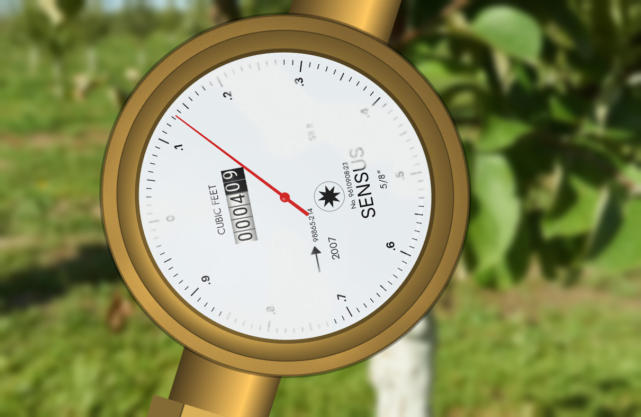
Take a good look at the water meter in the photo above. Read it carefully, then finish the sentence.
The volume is 409.13 ft³
